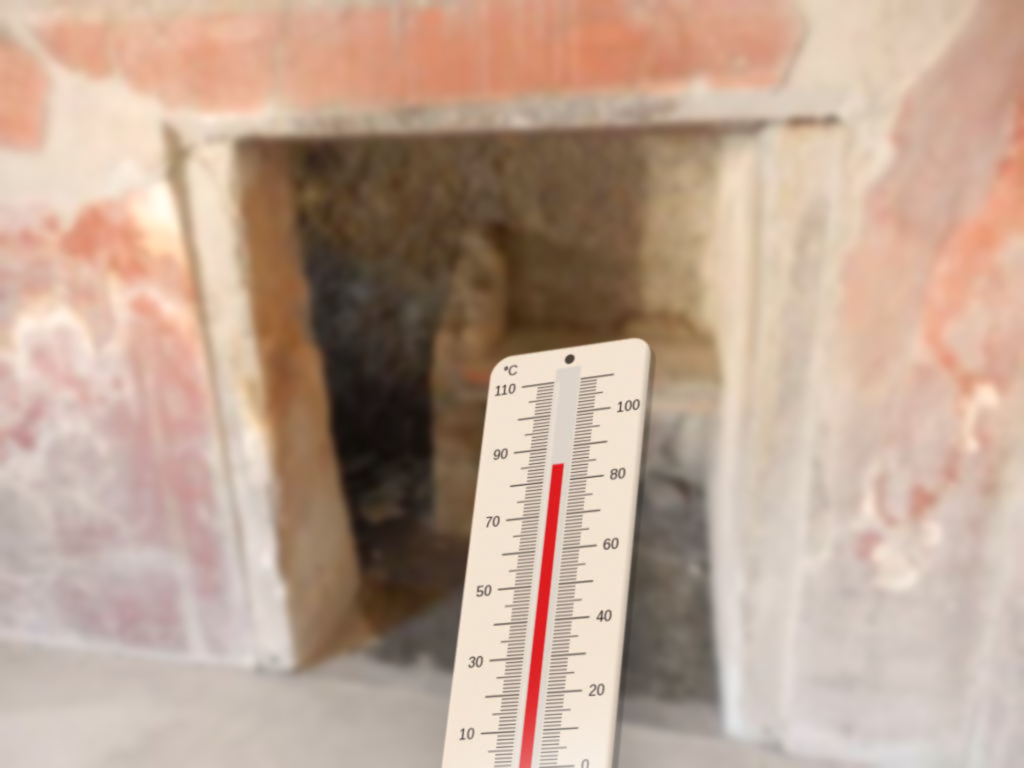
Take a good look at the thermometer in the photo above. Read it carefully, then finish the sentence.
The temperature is 85 °C
